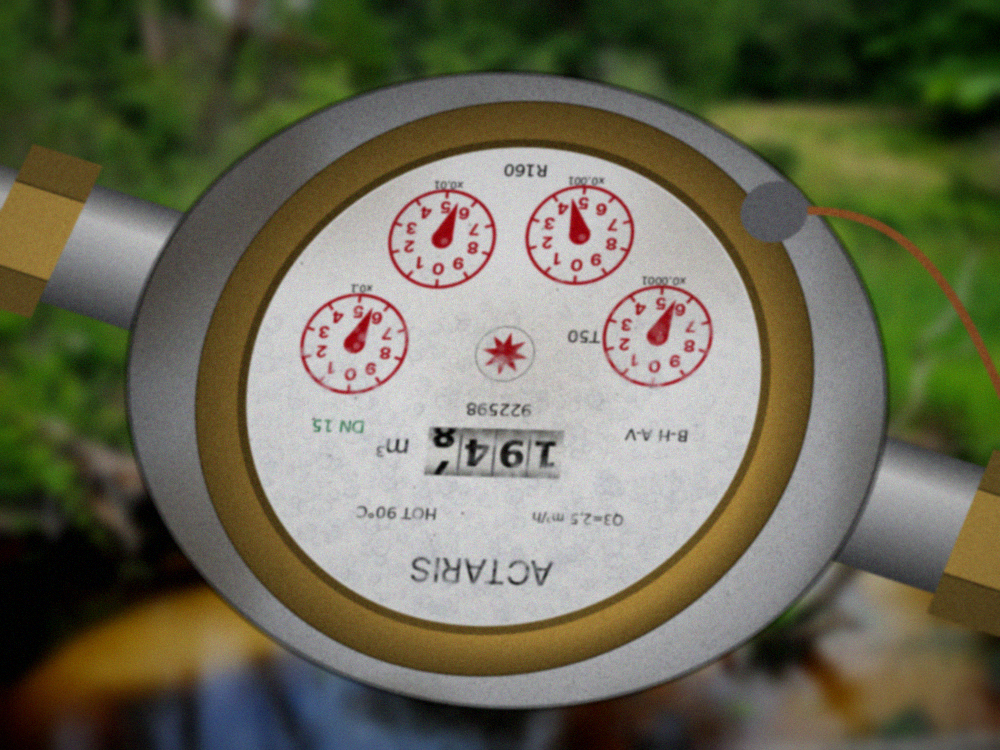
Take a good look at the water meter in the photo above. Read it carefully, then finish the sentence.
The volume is 1947.5545 m³
